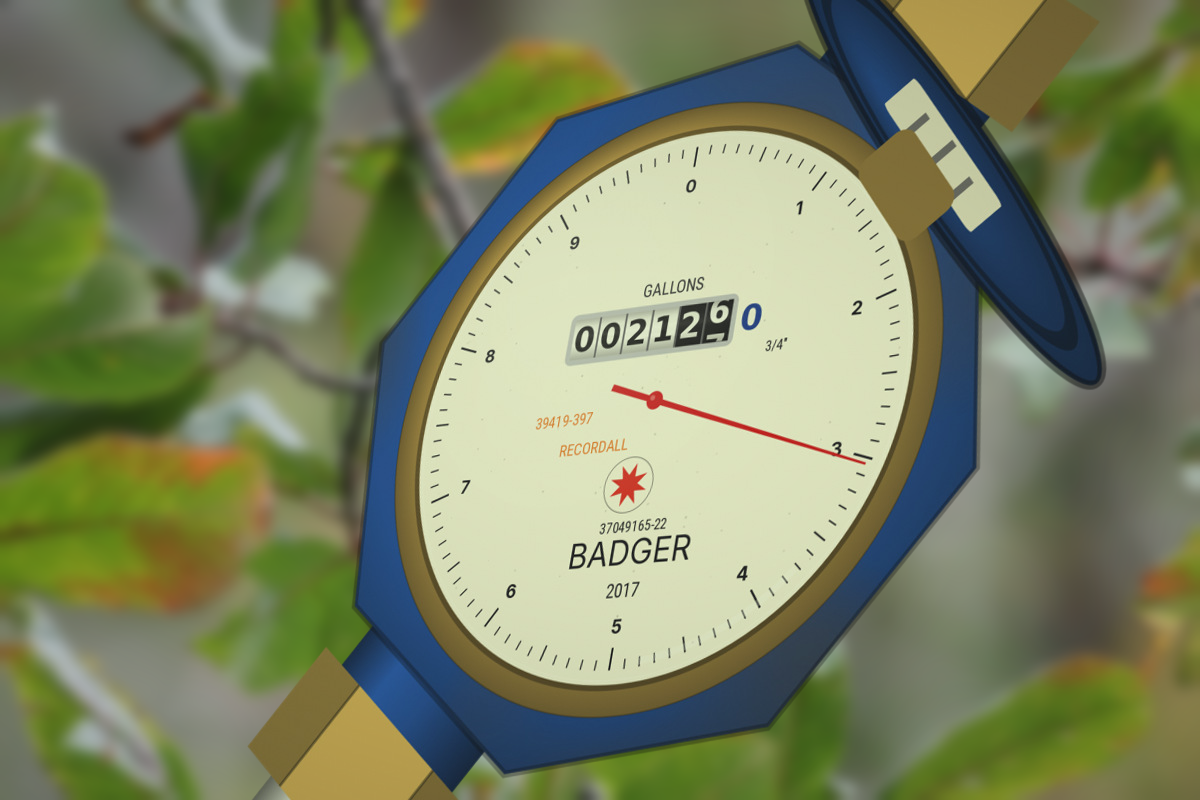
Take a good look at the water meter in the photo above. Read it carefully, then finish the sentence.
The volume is 21263.0 gal
